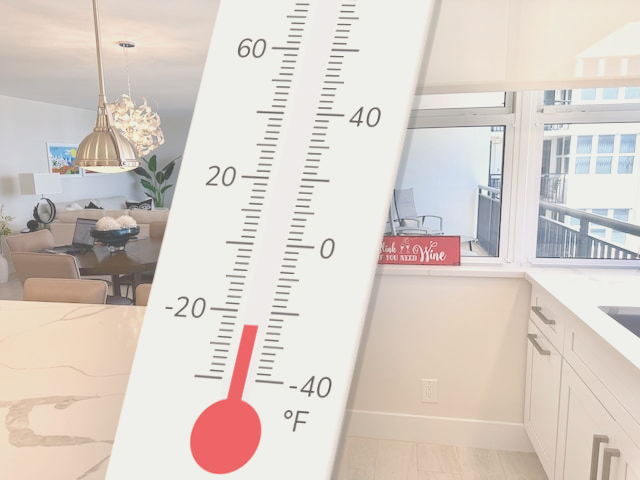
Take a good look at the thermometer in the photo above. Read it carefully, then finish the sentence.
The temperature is -24 °F
